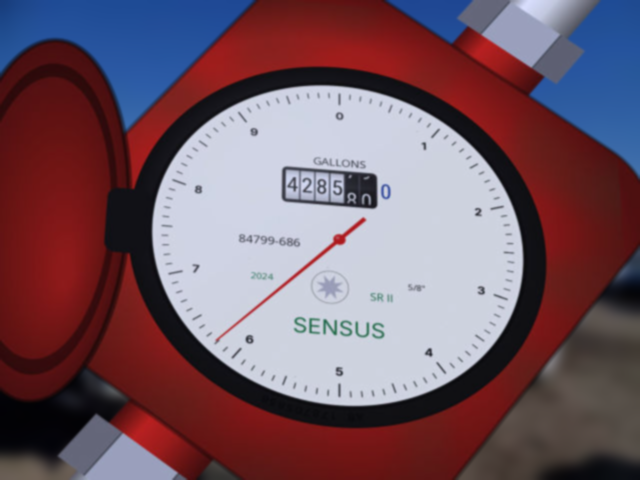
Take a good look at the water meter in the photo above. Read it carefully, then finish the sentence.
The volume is 4285796.2 gal
